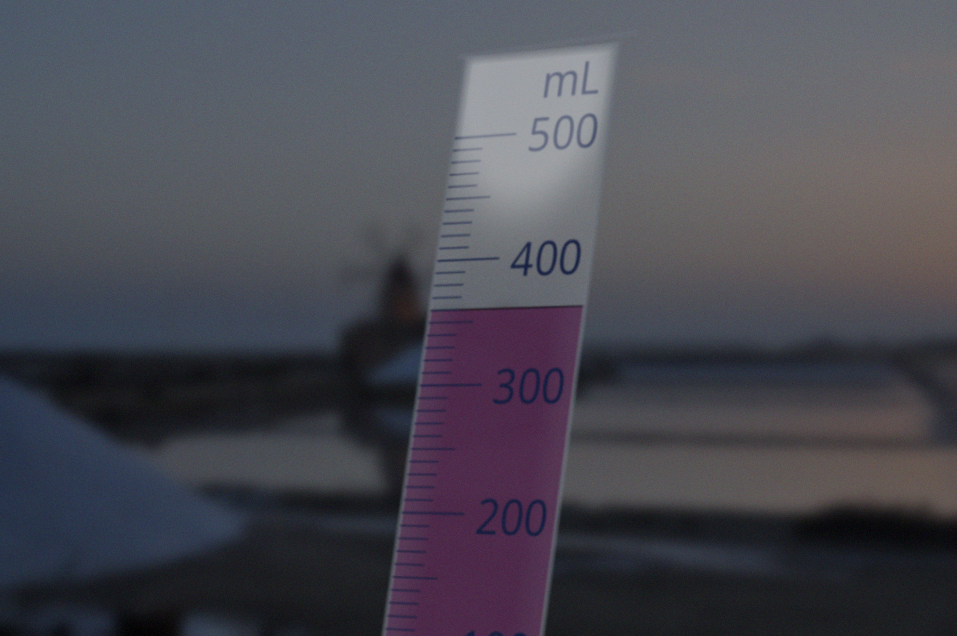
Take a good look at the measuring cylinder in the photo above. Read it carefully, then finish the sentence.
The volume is 360 mL
